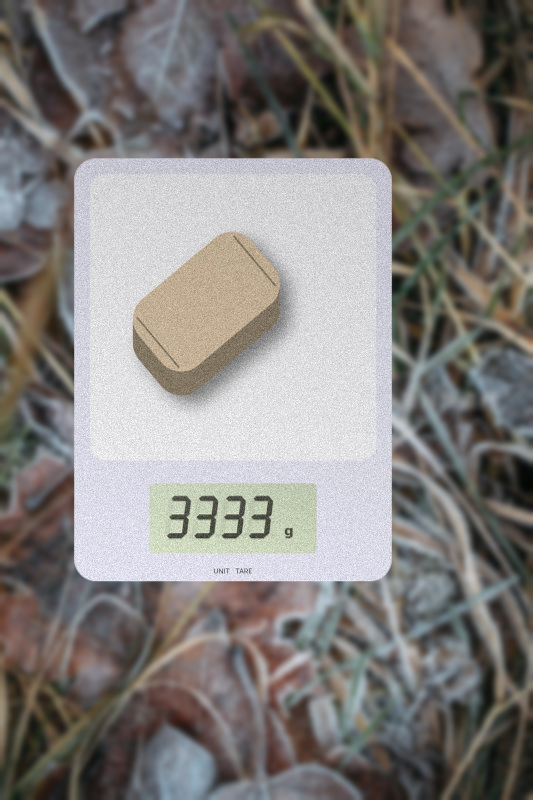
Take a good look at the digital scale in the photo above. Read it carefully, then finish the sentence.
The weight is 3333 g
